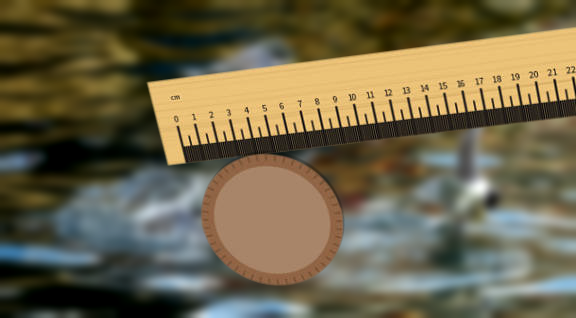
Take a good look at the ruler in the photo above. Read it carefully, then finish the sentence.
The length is 8 cm
